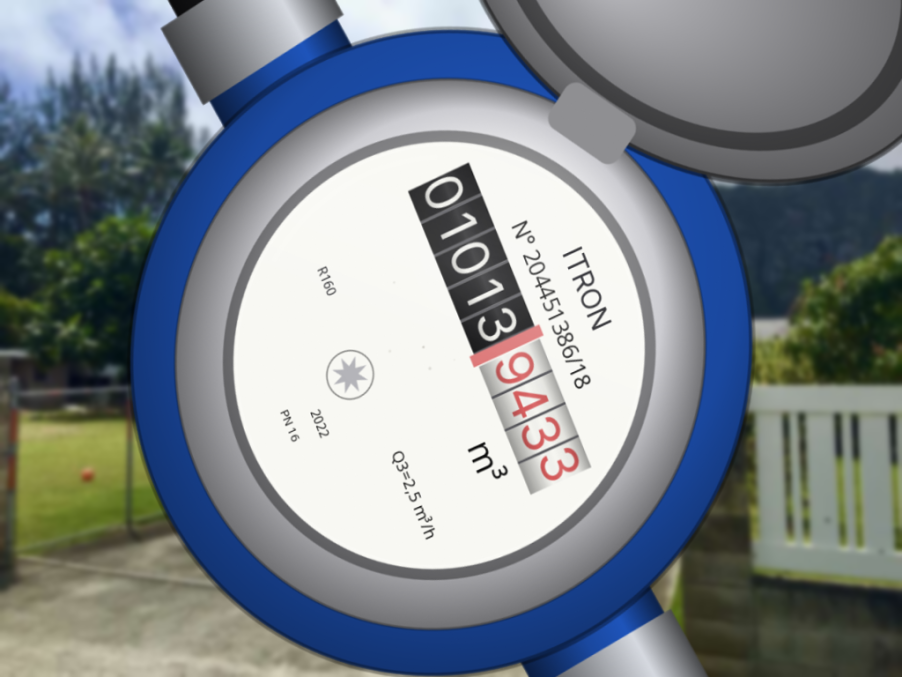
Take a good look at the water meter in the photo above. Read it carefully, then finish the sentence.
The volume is 1013.9433 m³
